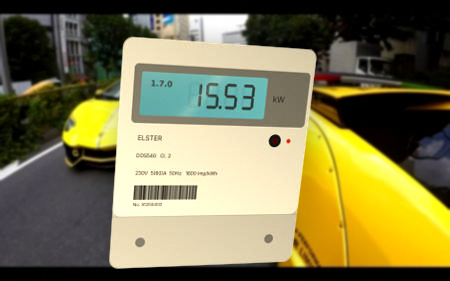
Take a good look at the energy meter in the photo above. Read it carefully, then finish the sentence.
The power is 15.53 kW
